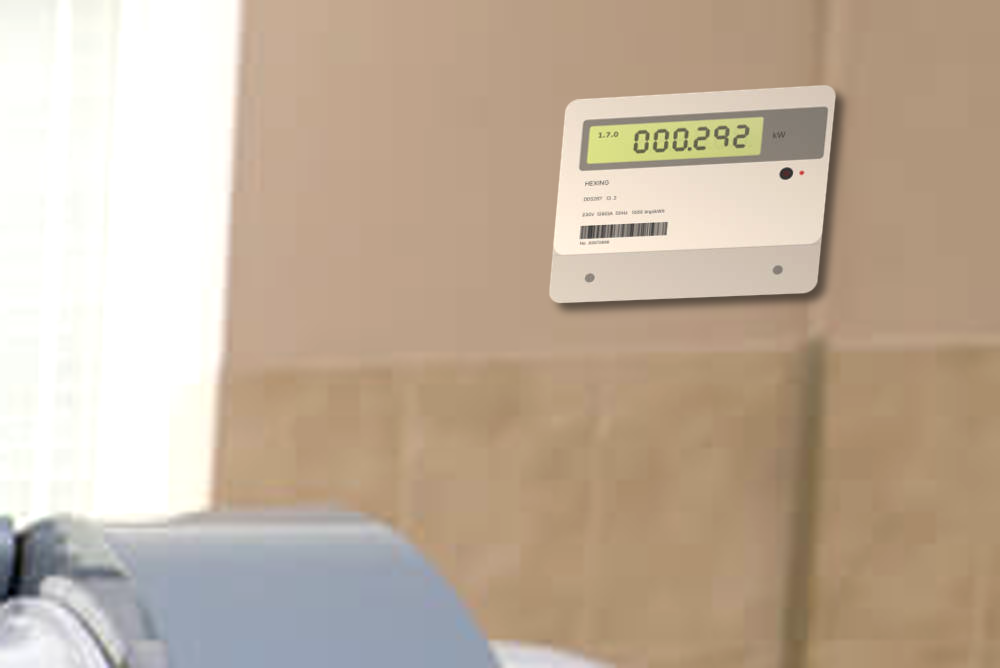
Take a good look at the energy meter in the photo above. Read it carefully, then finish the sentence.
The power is 0.292 kW
